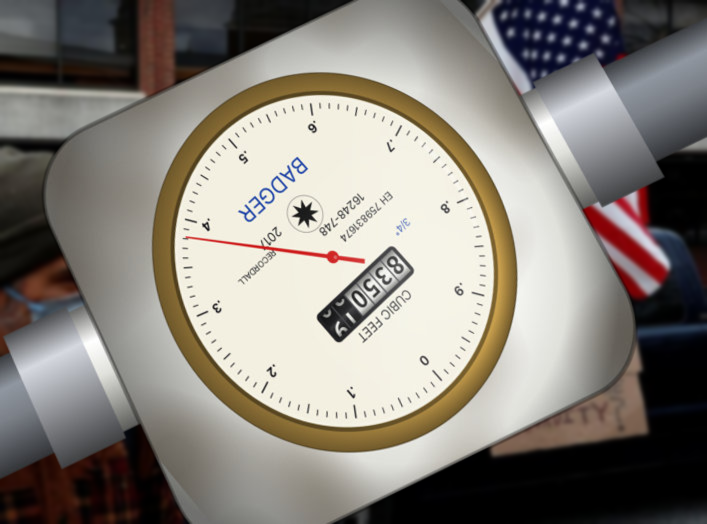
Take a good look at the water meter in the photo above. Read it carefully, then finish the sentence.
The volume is 835019.38 ft³
